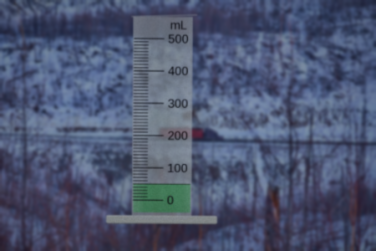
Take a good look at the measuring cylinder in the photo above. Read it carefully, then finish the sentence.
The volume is 50 mL
